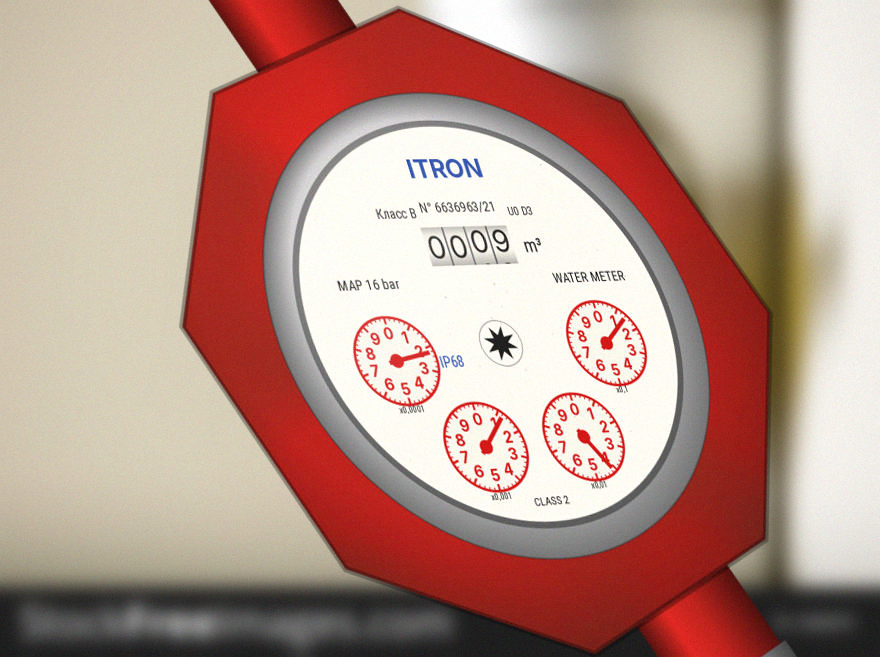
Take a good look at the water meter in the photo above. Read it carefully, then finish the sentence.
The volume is 9.1412 m³
